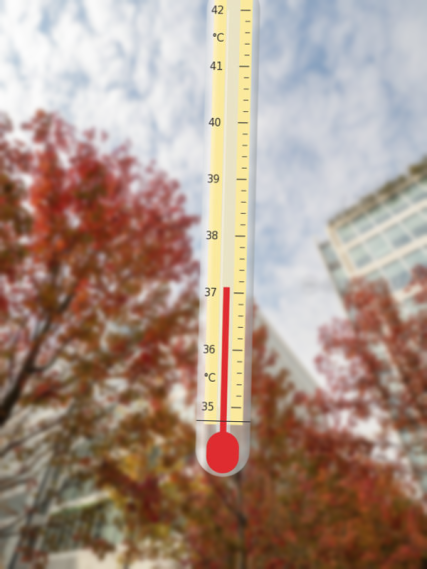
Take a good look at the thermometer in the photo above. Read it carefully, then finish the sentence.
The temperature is 37.1 °C
